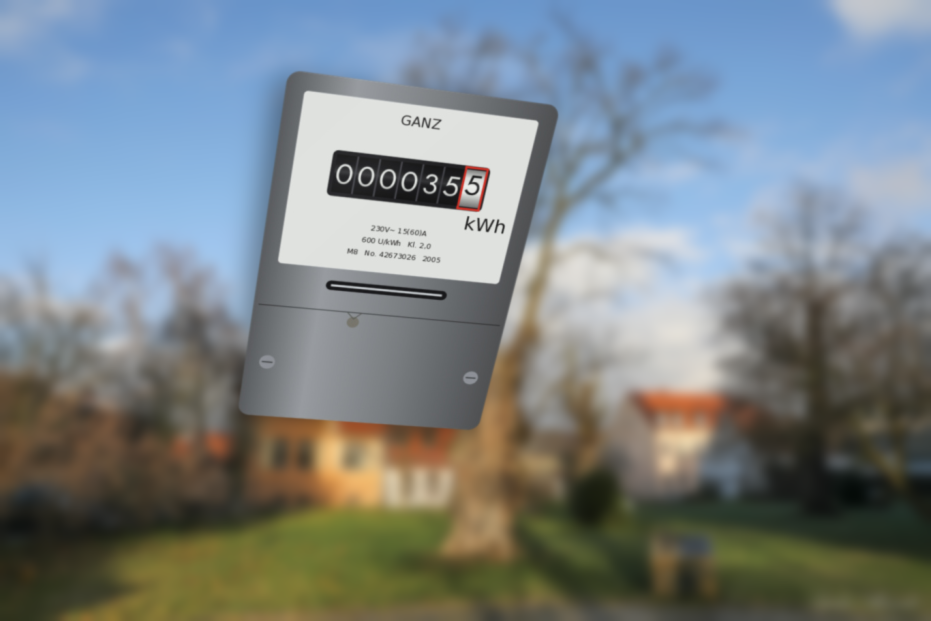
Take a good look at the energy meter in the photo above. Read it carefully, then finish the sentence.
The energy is 35.5 kWh
